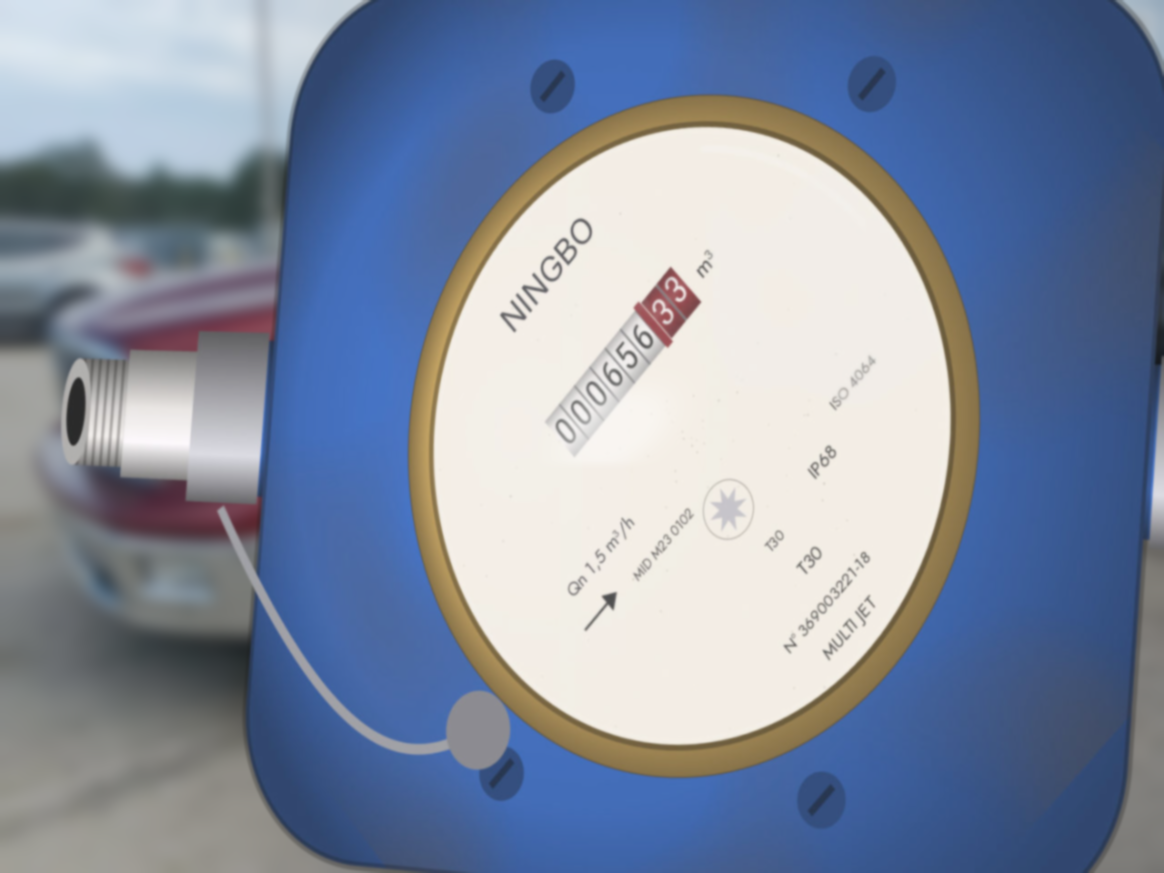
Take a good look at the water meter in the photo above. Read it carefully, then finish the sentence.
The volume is 656.33 m³
